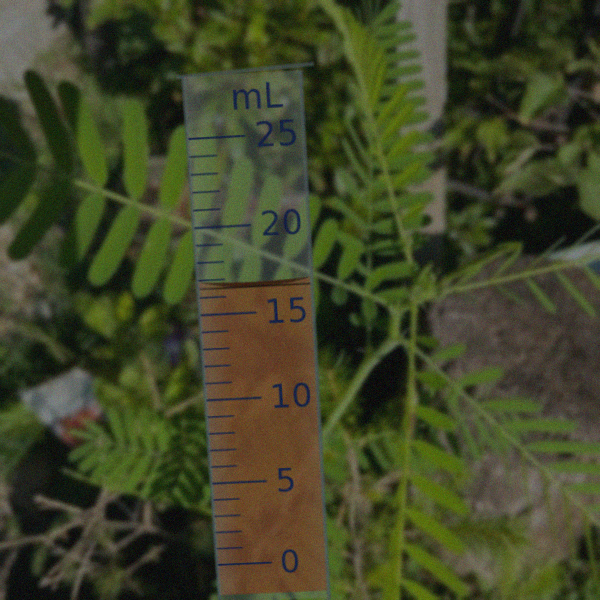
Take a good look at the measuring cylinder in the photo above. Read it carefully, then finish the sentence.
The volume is 16.5 mL
